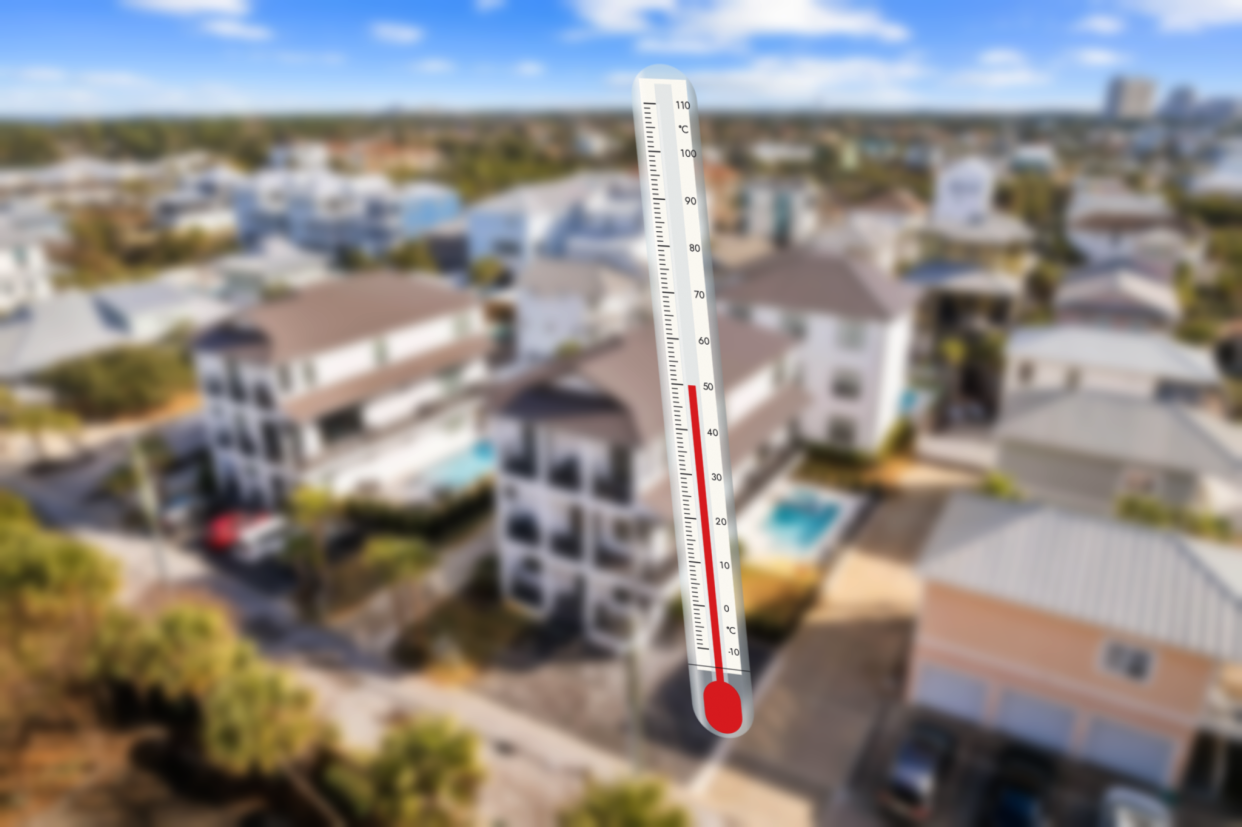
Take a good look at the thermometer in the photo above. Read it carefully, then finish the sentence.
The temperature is 50 °C
